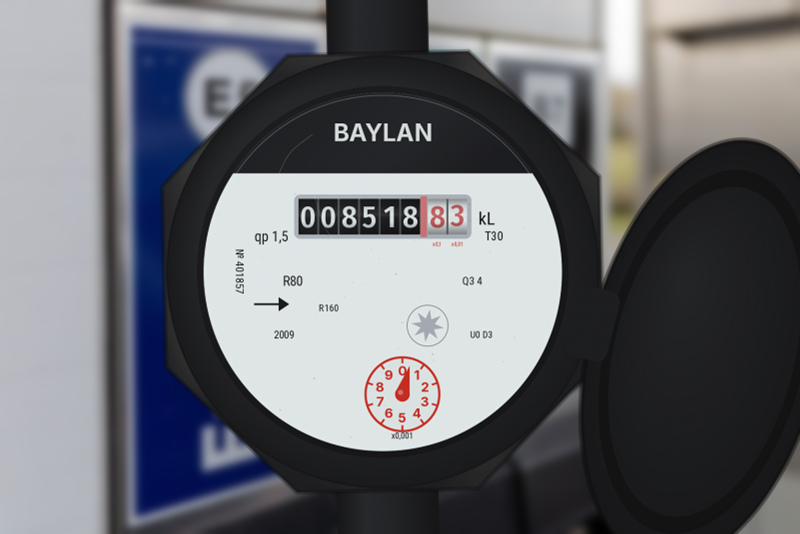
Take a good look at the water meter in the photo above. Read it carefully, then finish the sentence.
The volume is 8518.830 kL
